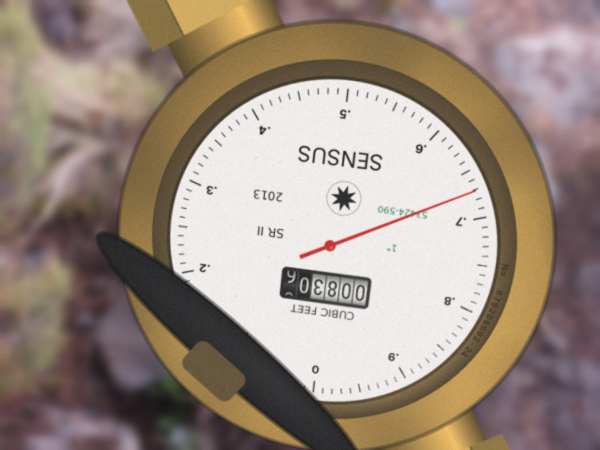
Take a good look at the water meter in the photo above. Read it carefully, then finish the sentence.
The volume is 8305.67 ft³
